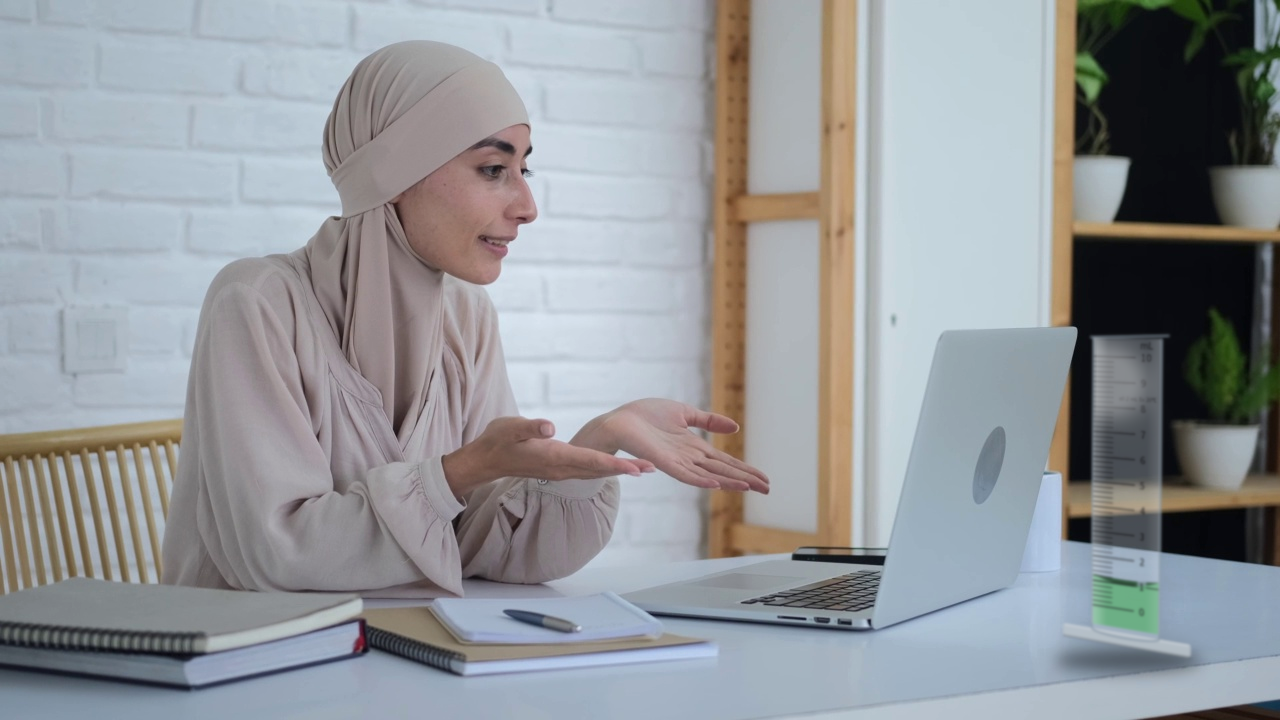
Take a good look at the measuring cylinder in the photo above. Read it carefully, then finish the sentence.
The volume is 1 mL
